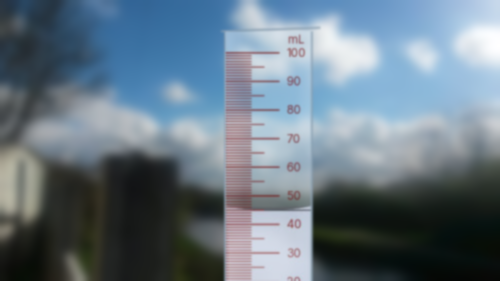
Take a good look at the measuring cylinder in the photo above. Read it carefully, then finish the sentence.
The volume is 45 mL
